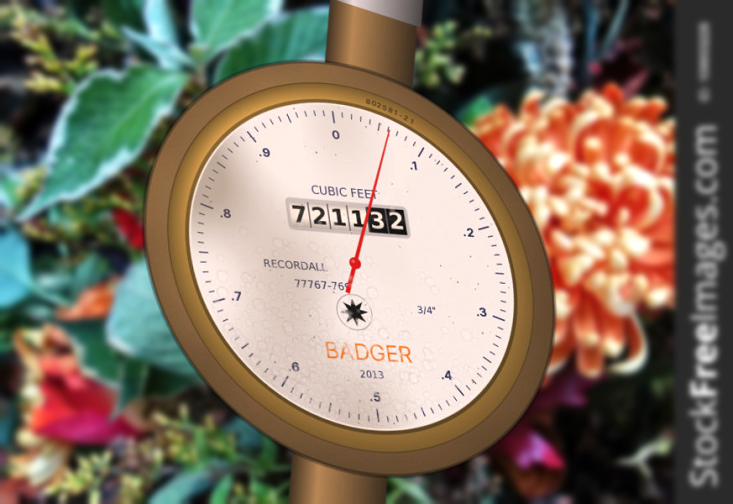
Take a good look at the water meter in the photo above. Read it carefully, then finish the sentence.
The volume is 721132.06 ft³
